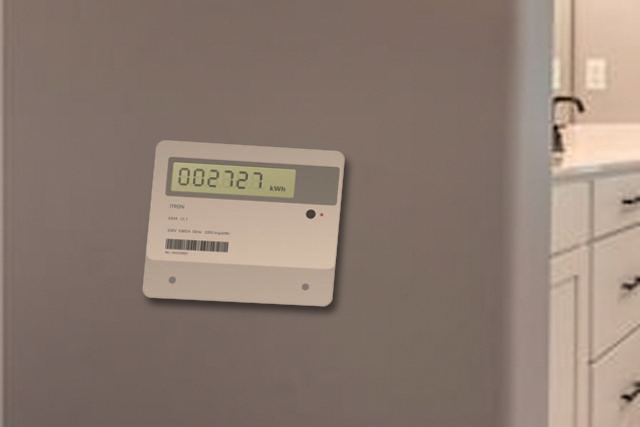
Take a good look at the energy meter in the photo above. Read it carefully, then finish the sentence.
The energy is 2727 kWh
